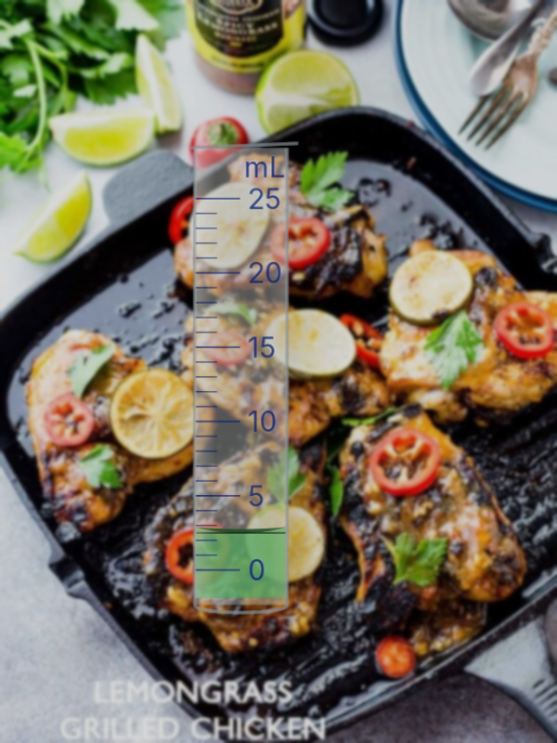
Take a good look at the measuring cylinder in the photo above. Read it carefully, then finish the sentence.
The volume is 2.5 mL
